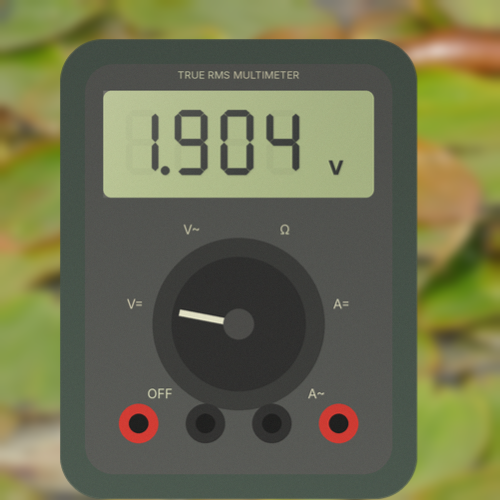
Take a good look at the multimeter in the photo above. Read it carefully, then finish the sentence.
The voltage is 1.904 V
